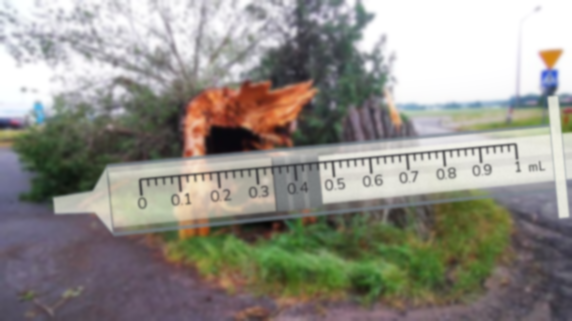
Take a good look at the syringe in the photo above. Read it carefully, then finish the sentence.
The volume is 0.34 mL
